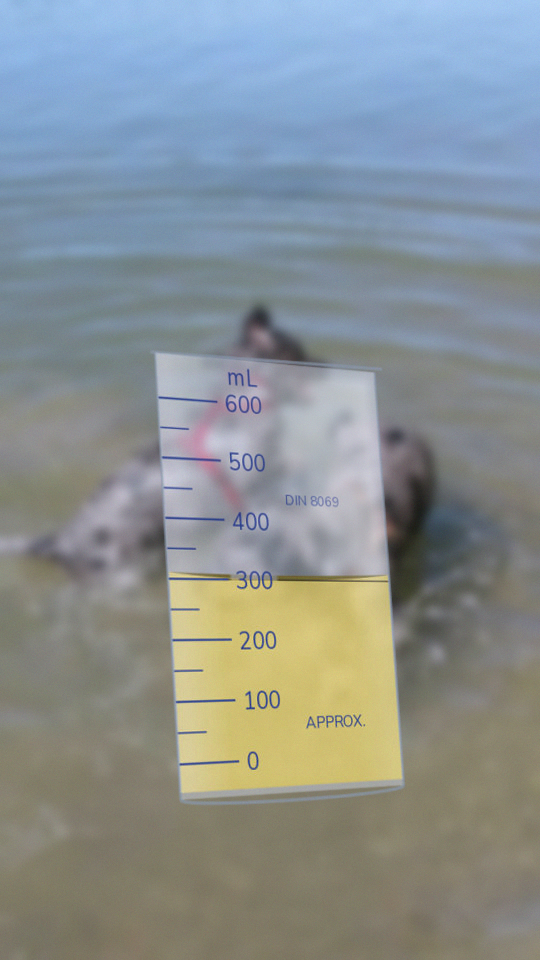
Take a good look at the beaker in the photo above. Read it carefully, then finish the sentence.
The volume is 300 mL
